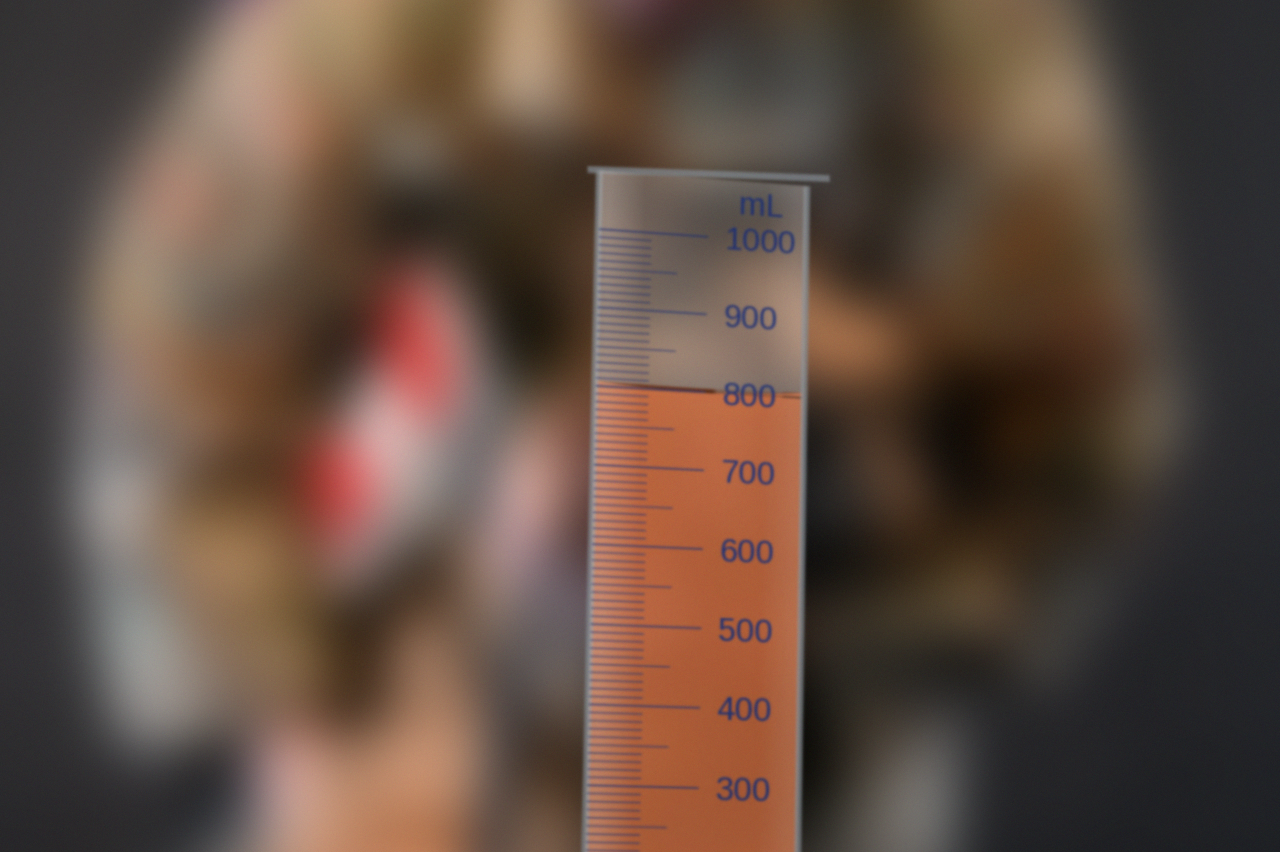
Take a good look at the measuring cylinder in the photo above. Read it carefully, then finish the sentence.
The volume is 800 mL
